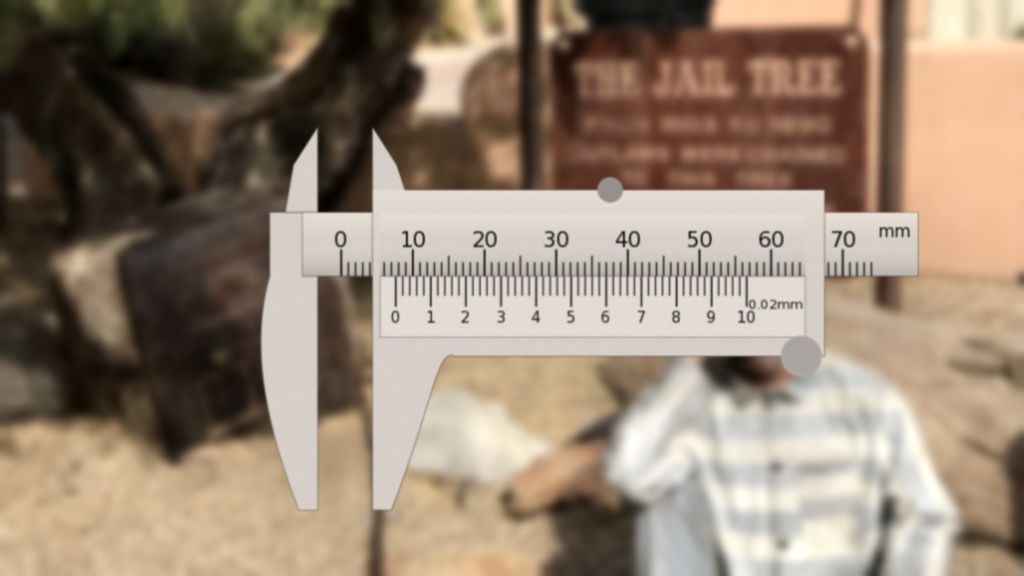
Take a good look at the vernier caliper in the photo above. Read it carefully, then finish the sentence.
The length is 7.6 mm
